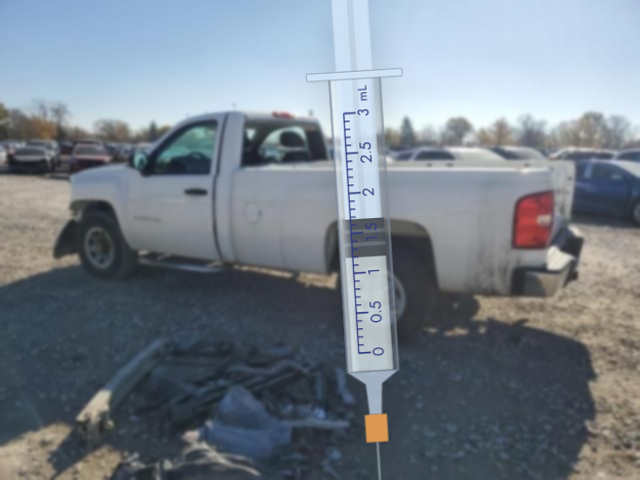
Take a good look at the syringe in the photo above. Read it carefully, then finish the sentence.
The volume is 1.2 mL
